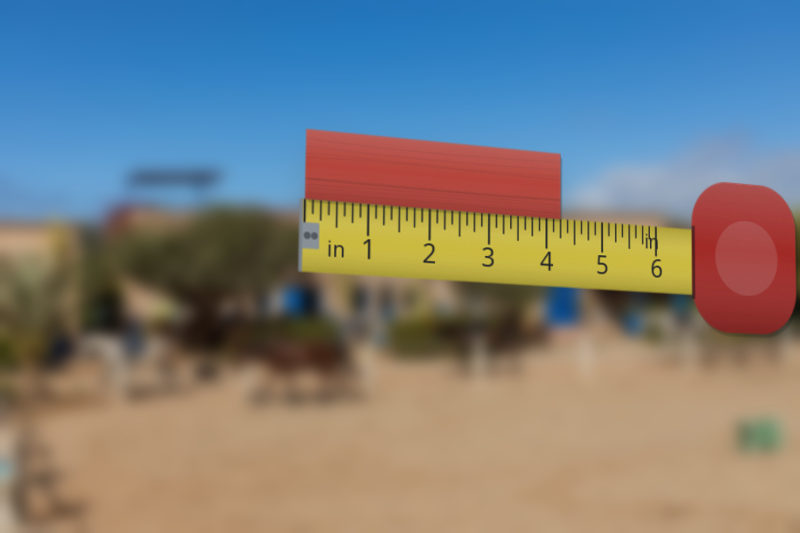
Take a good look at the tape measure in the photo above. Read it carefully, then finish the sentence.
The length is 4.25 in
